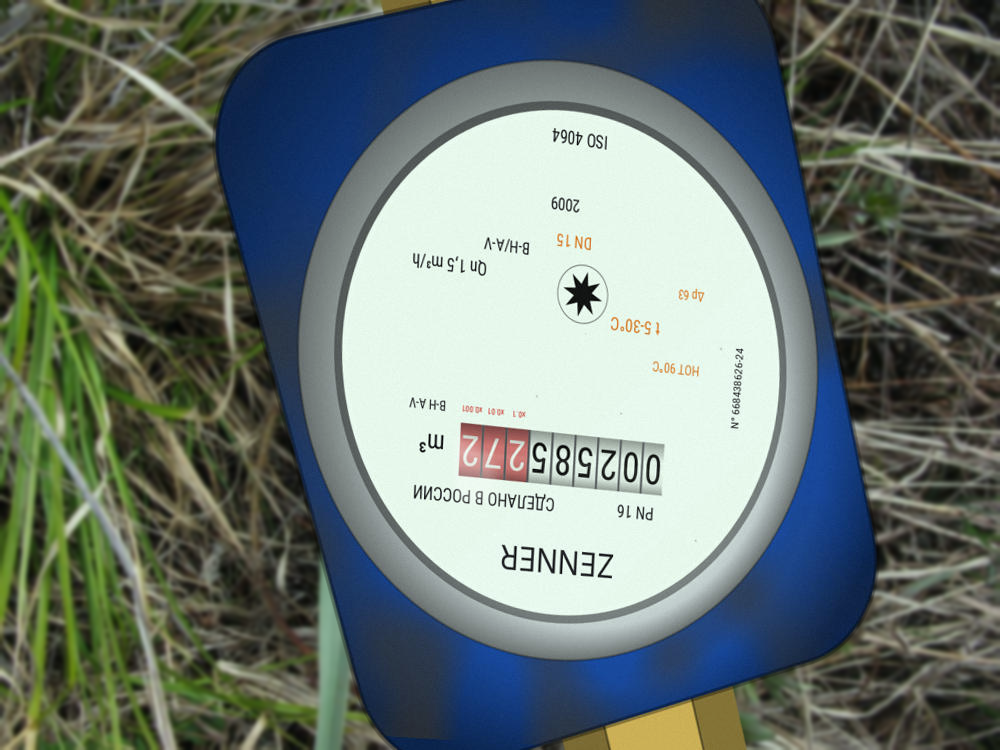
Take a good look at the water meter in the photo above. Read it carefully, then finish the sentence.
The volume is 2585.272 m³
